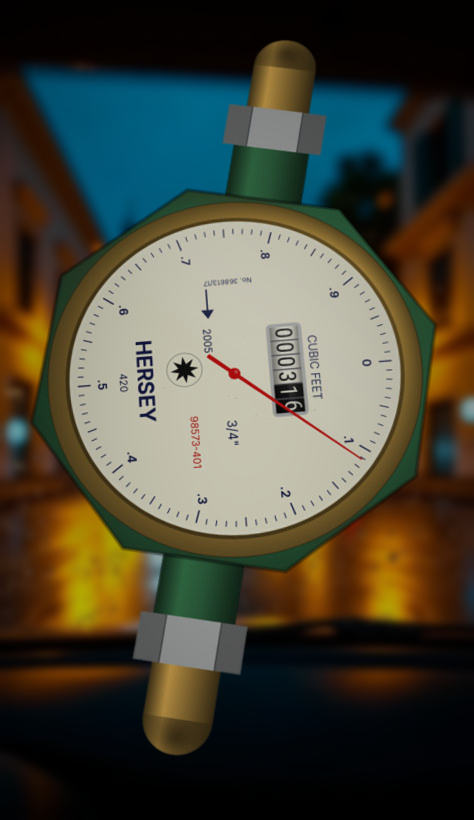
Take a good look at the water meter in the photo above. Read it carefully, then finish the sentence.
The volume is 316.11 ft³
